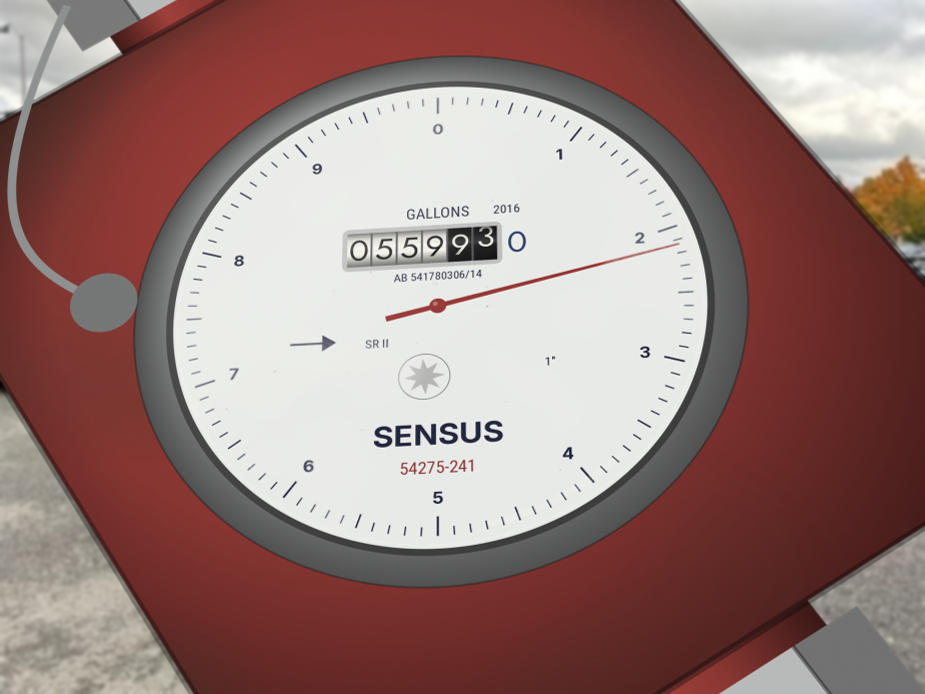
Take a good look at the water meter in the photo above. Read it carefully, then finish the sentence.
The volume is 559932.1 gal
